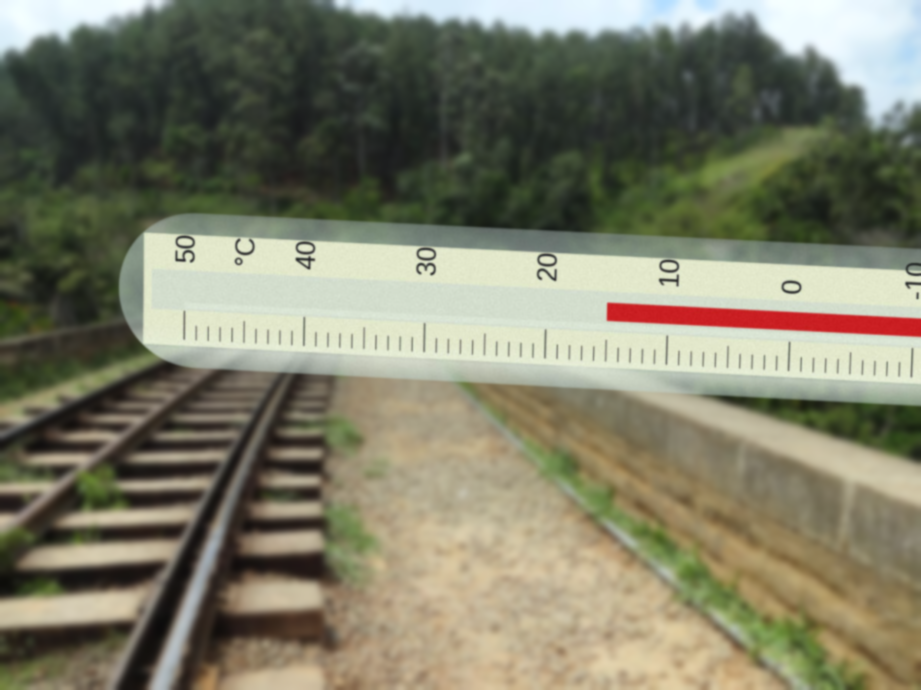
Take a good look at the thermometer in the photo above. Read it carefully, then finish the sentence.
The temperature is 15 °C
